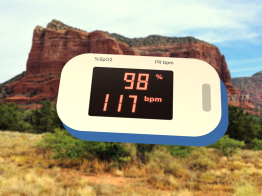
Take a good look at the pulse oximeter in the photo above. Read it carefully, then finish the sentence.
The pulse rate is 117 bpm
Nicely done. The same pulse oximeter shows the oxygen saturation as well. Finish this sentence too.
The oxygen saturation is 98 %
